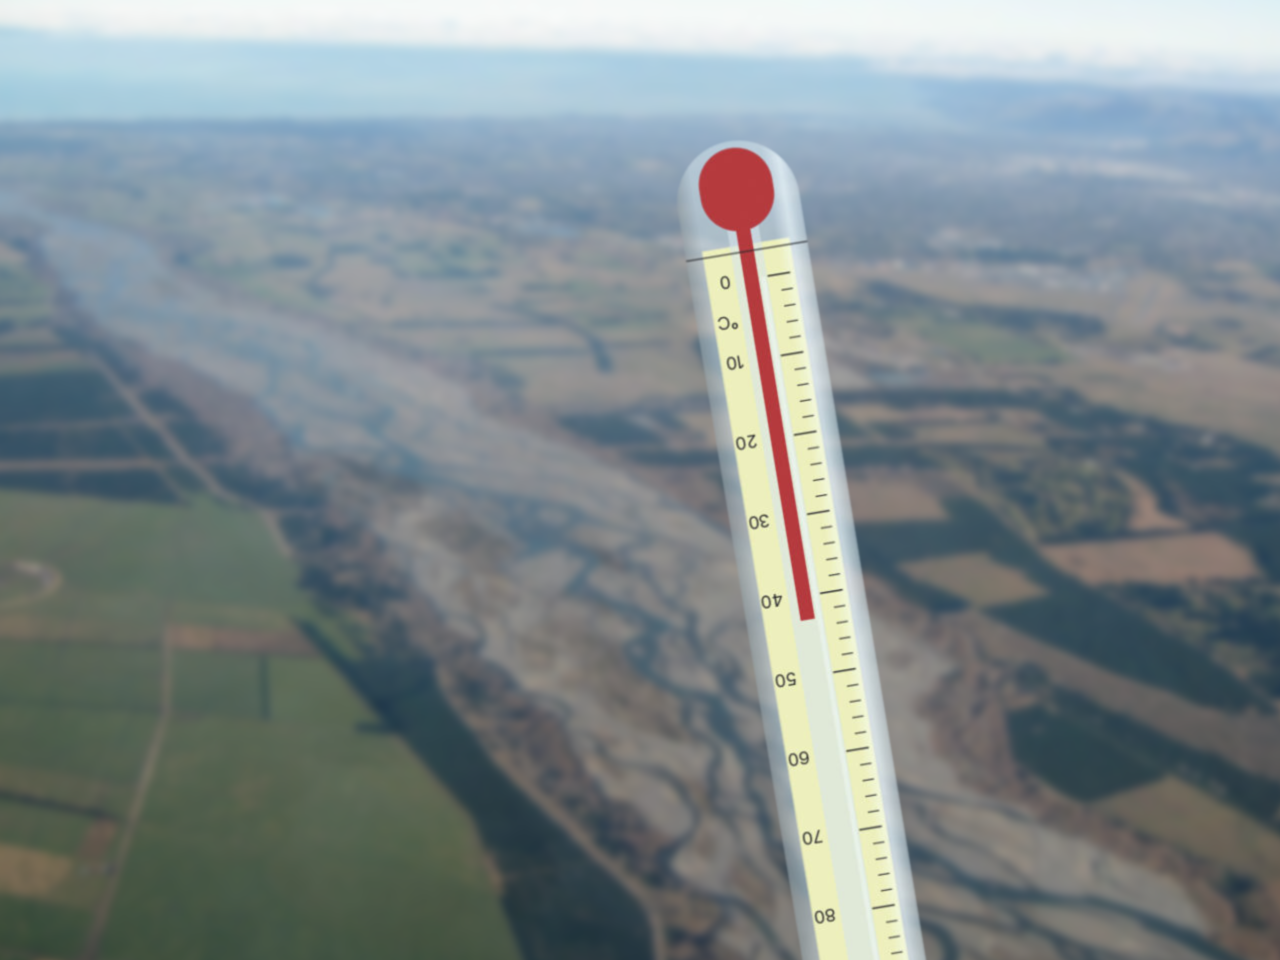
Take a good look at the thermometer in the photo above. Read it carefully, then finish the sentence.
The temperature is 43 °C
